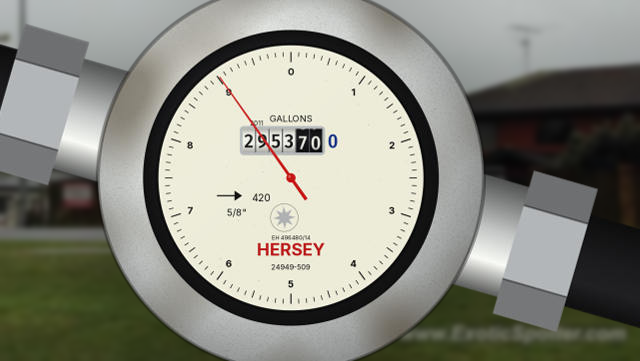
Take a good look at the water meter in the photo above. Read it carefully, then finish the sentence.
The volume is 2953699.0 gal
